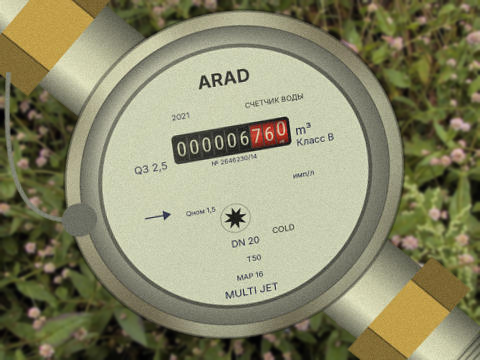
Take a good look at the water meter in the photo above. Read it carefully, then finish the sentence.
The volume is 6.760 m³
